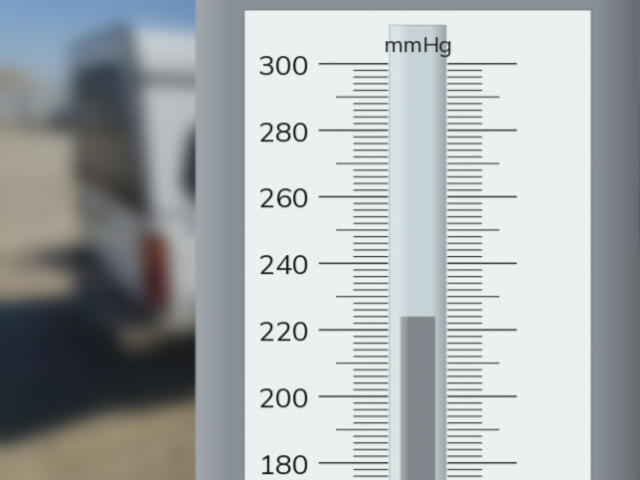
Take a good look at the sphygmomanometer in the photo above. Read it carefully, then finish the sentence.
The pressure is 224 mmHg
